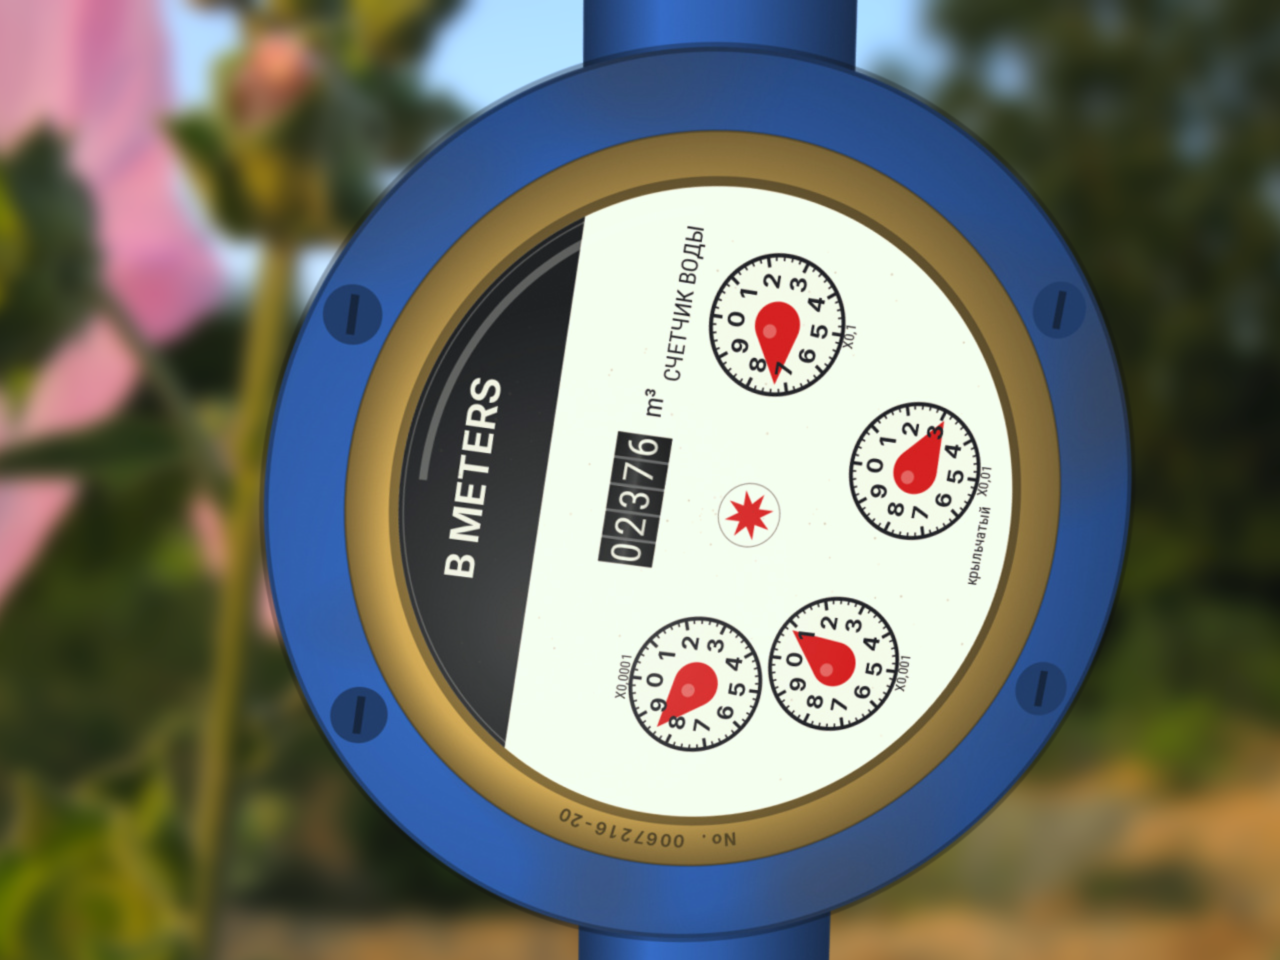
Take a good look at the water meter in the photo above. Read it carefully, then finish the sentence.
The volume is 2376.7308 m³
